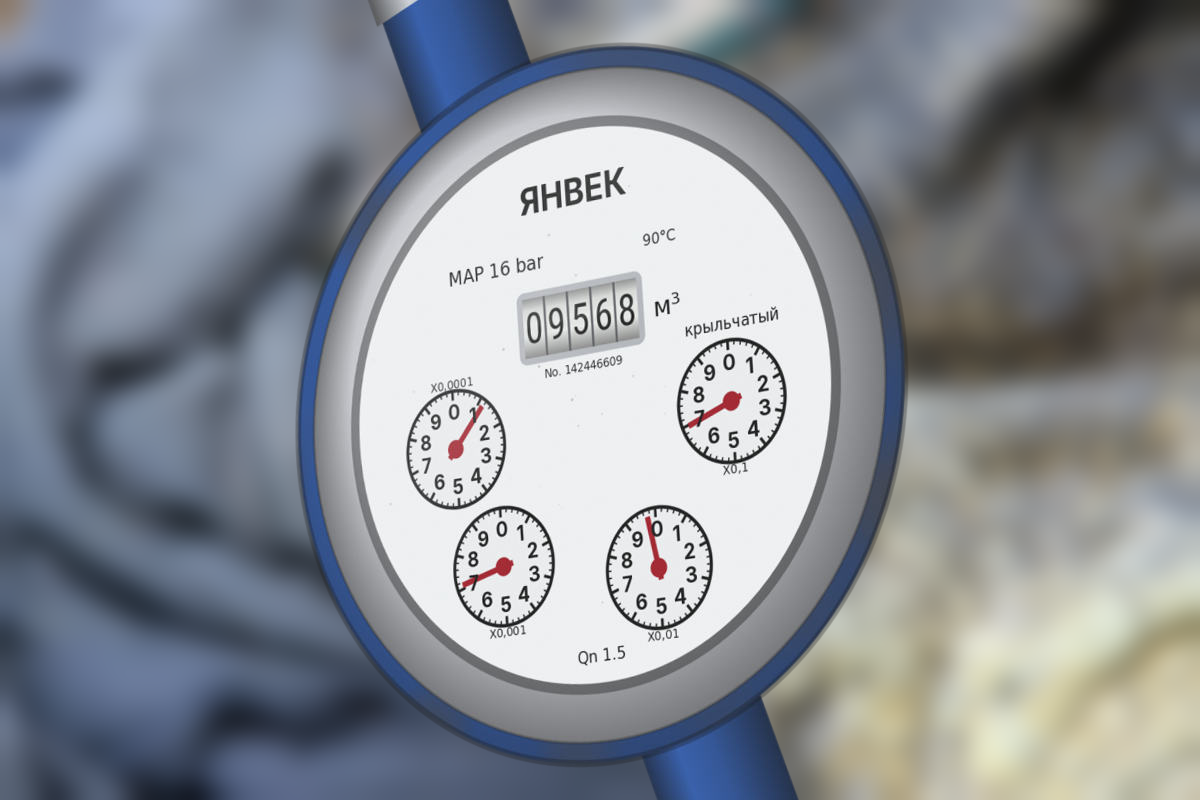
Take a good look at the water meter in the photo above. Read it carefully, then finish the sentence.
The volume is 9568.6971 m³
